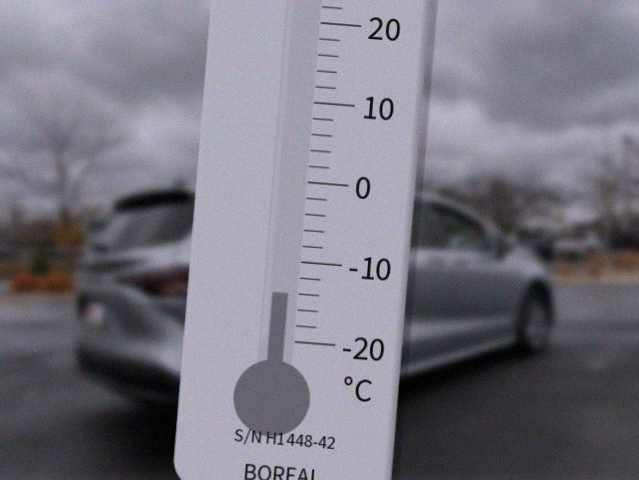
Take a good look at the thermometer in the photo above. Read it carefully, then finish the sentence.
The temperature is -14 °C
